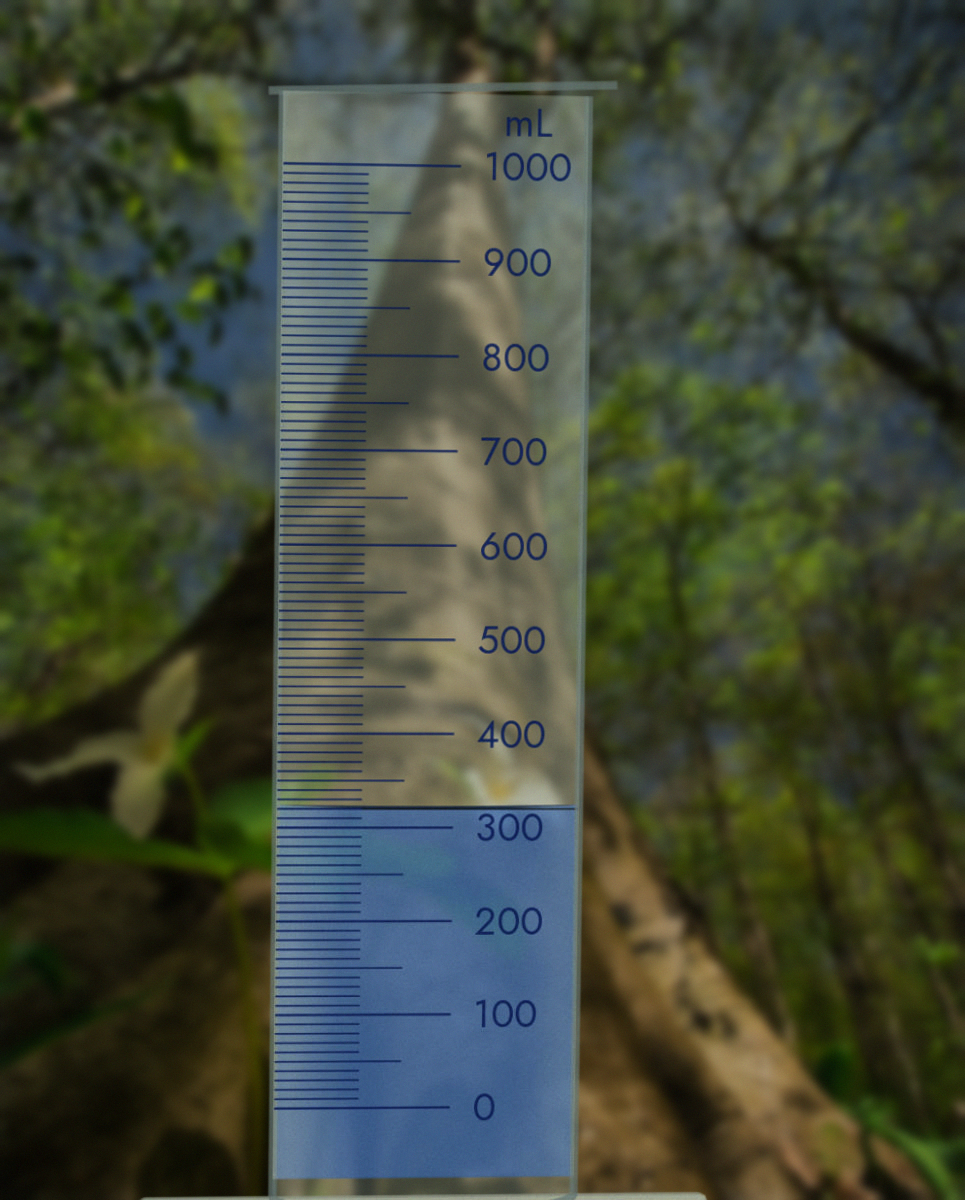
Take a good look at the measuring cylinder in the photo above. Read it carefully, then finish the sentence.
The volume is 320 mL
